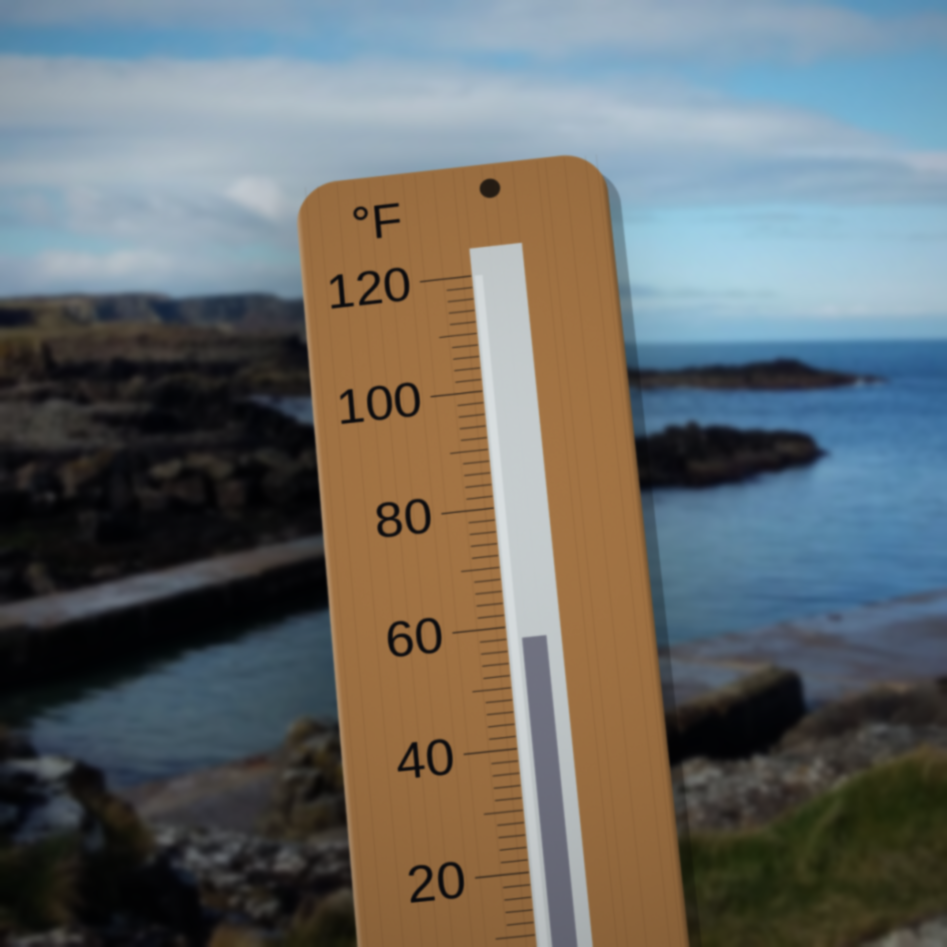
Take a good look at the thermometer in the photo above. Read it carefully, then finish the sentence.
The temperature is 58 °F
